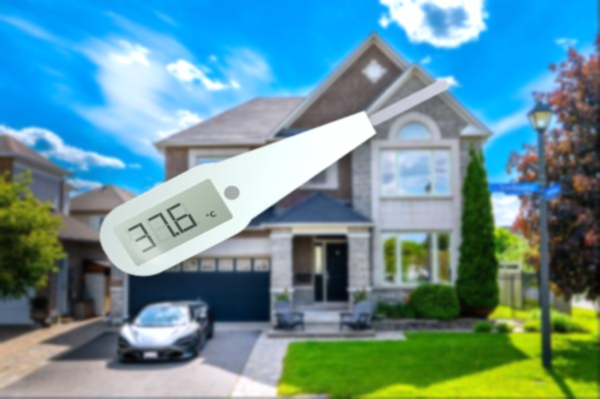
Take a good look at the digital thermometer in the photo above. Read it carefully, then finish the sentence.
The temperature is 37.6 °C
